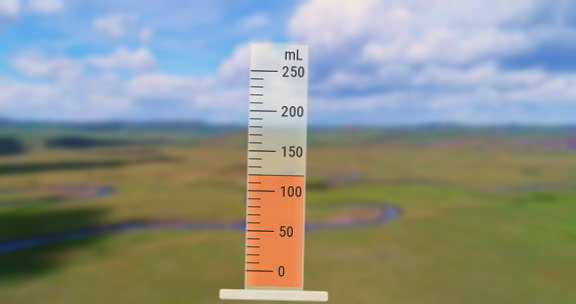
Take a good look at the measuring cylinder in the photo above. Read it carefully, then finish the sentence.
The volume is 120 mL
